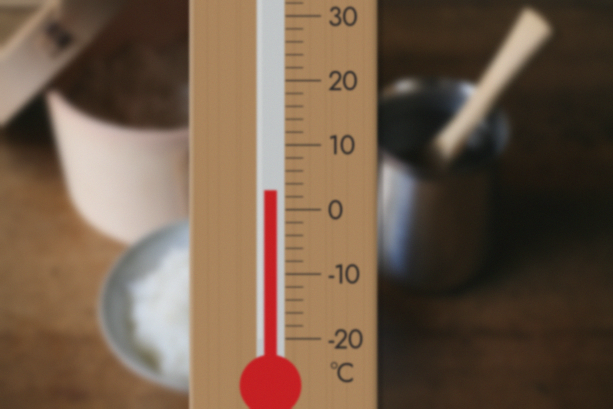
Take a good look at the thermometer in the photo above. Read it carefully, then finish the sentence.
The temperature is 3 °C
